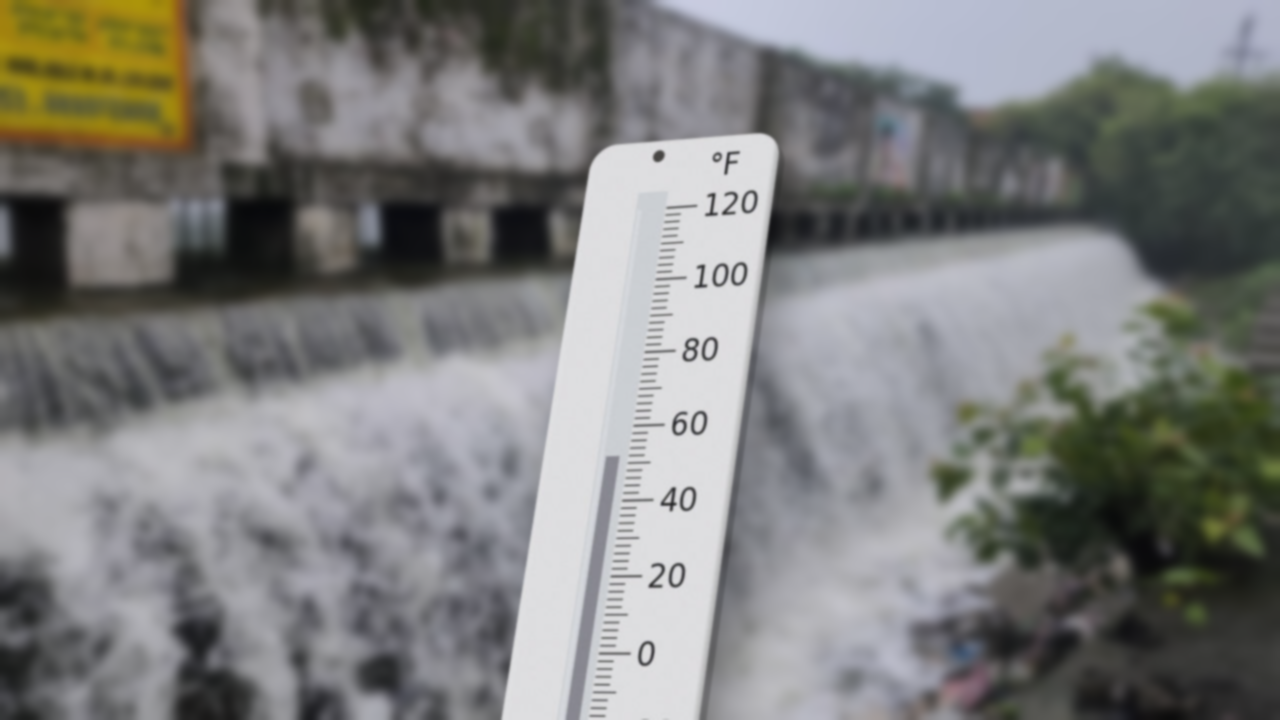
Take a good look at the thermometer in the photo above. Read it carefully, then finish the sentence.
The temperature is 52 °F
